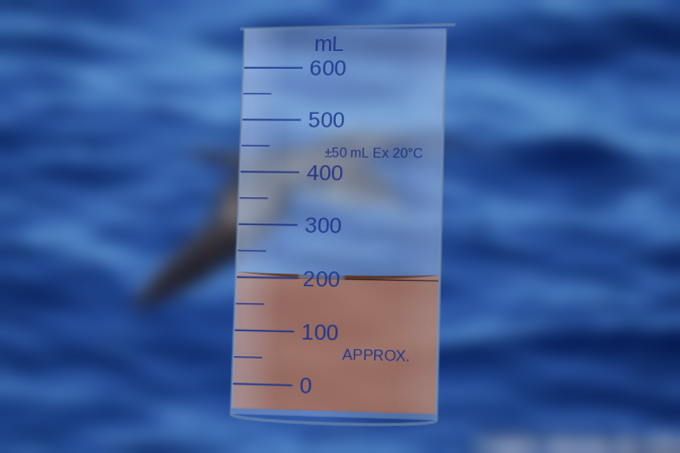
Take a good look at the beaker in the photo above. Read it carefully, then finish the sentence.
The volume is 200 mL
